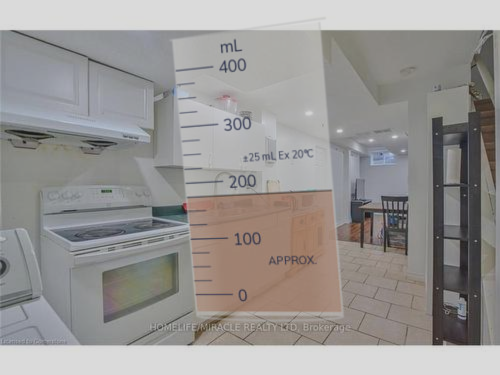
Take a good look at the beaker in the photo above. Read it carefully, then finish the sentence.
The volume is 175 mL
